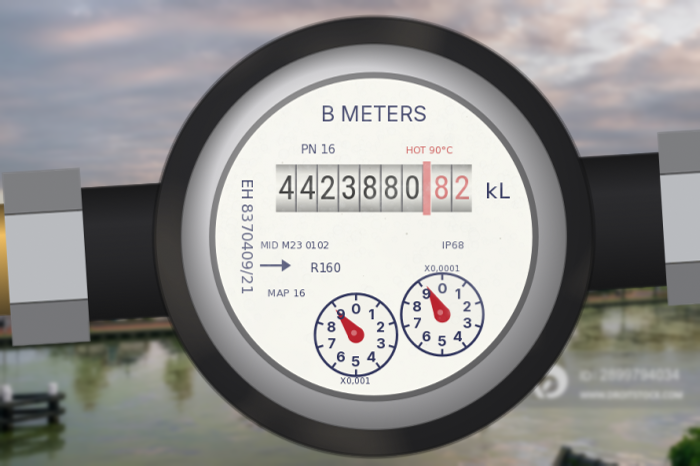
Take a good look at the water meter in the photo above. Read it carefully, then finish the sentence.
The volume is 4423880.8289 kL
